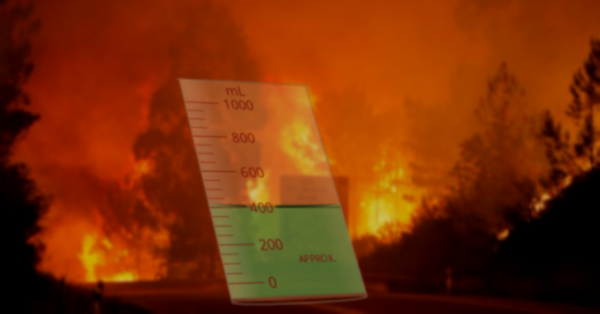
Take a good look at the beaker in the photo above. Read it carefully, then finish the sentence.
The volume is 400 mL
